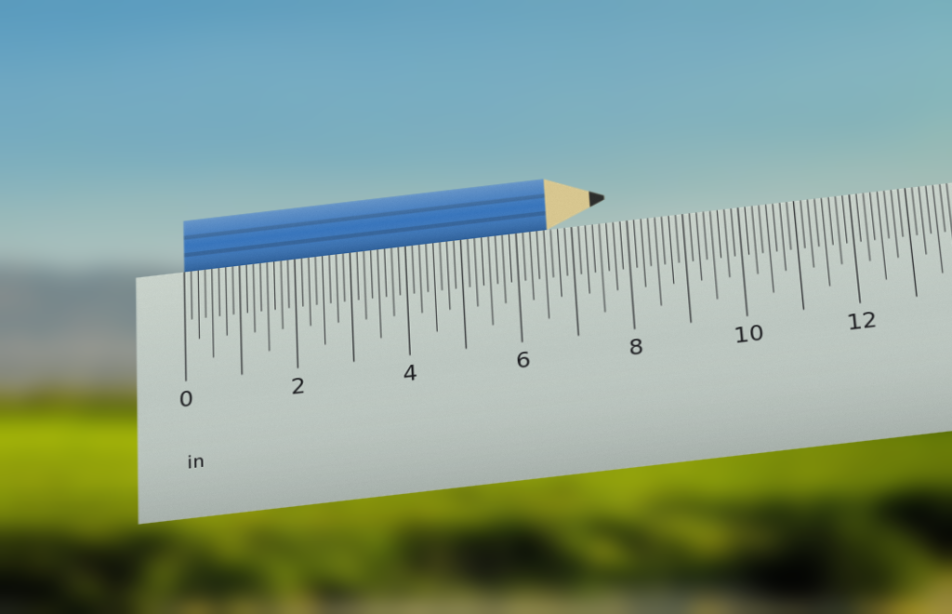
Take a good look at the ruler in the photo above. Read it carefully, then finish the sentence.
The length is 7.625 in
